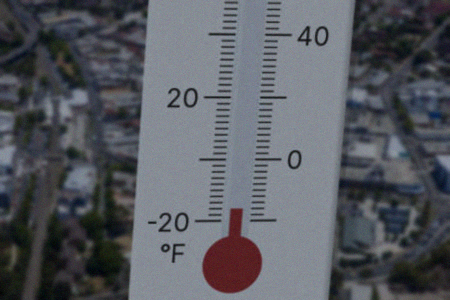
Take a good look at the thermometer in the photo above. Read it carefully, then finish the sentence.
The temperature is -16 °F
